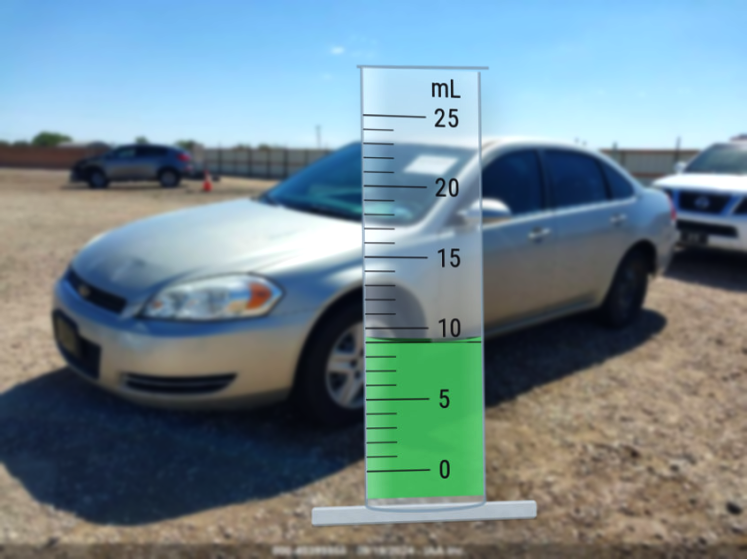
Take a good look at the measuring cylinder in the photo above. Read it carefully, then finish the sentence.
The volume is 9 mL
